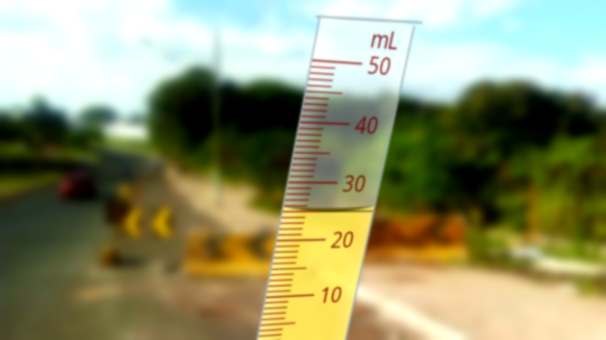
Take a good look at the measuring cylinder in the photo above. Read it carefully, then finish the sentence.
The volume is 25 mL
